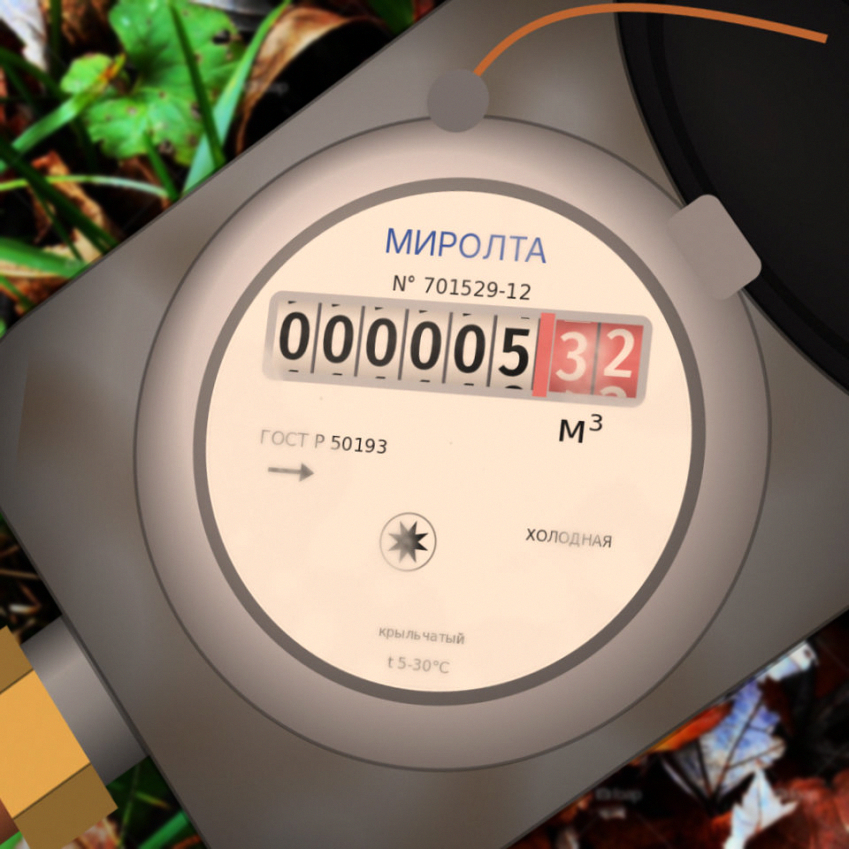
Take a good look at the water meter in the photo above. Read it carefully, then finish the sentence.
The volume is 5.32 m³
